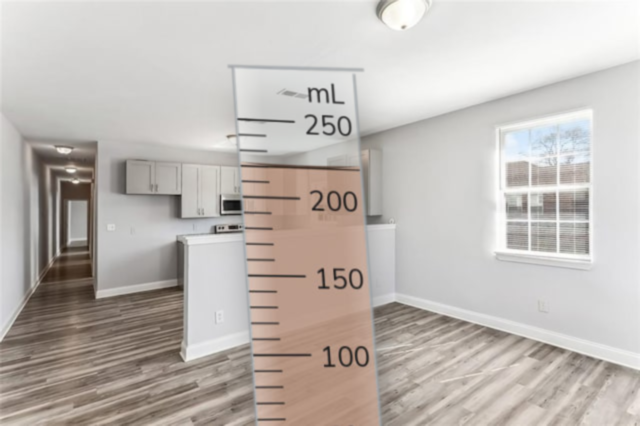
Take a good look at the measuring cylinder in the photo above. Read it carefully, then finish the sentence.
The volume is 220 mL
